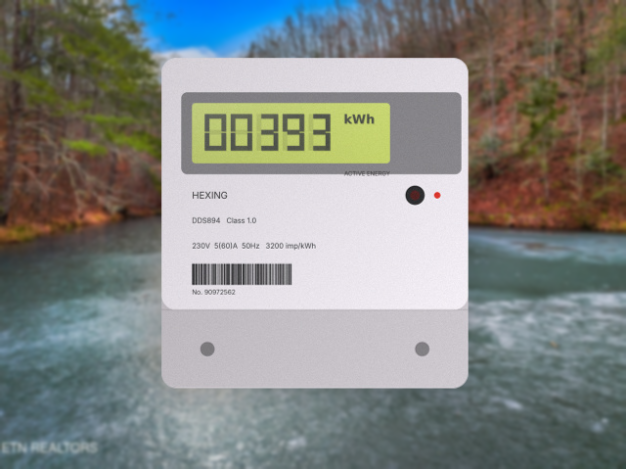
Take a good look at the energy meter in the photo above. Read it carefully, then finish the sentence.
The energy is 393 kWh
